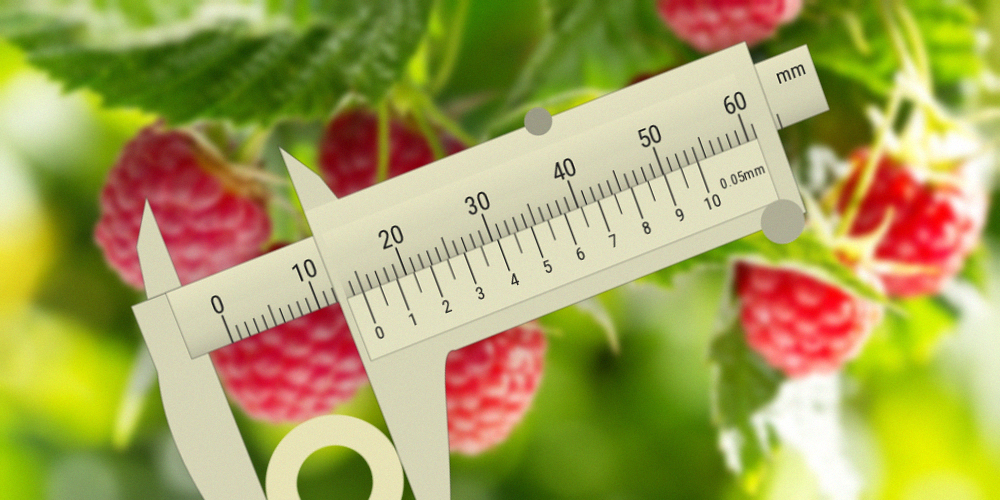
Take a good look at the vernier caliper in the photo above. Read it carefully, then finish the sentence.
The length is 15.0 mm
